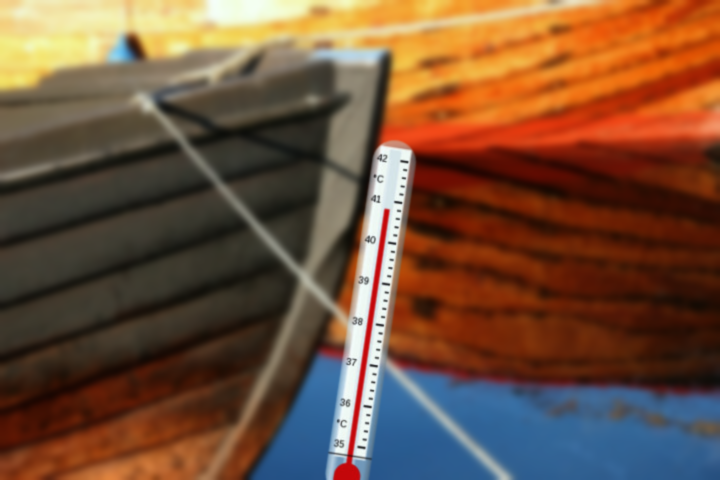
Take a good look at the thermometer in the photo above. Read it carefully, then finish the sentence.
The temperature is 40.8 °C
